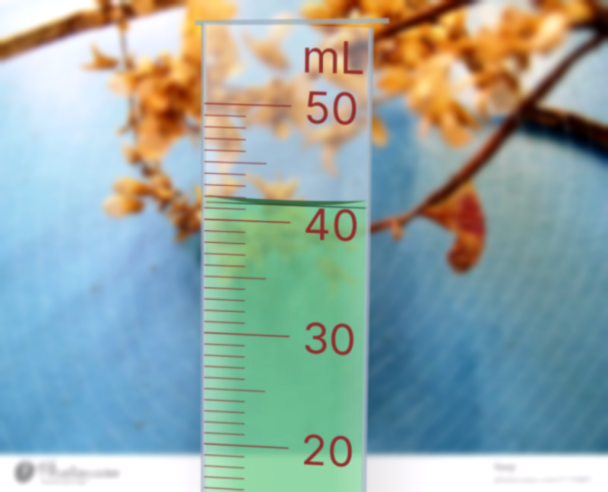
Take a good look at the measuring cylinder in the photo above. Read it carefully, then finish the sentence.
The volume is 41.5 mL
